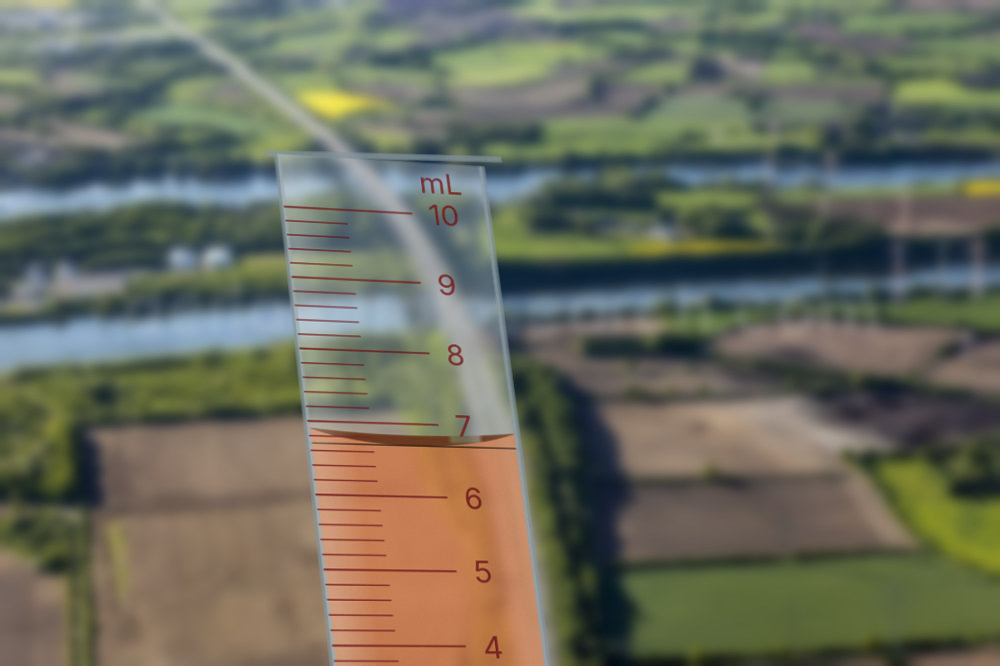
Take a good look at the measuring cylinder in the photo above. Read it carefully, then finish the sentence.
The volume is 6.7 mL
